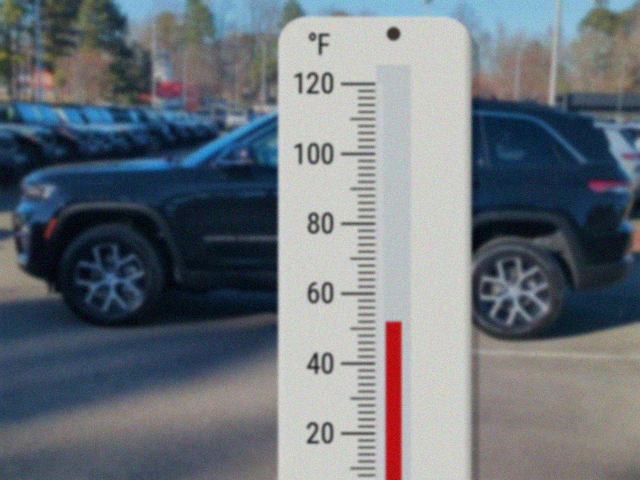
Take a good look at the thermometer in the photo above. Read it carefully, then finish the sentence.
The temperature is 52 °F
